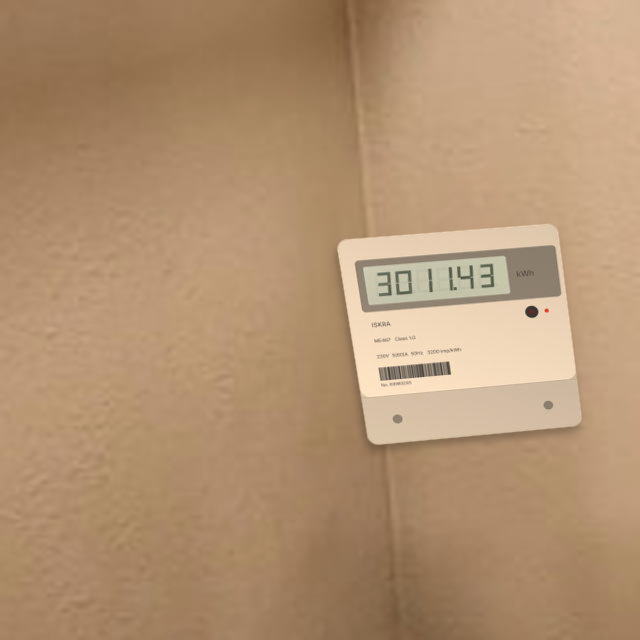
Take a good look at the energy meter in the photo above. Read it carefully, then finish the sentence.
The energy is 3011.43 kWh
